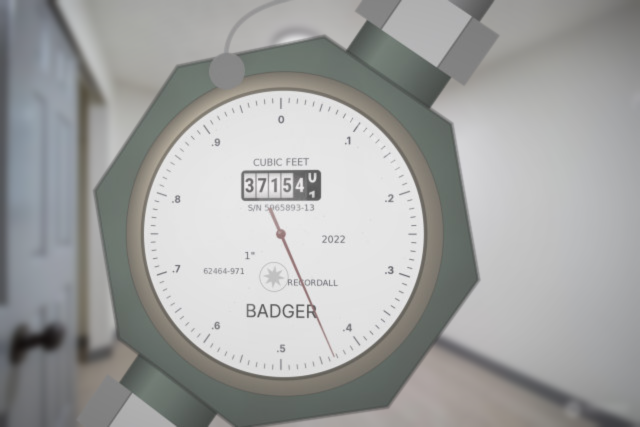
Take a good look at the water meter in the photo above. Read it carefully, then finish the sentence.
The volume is 371540.43 ft³
